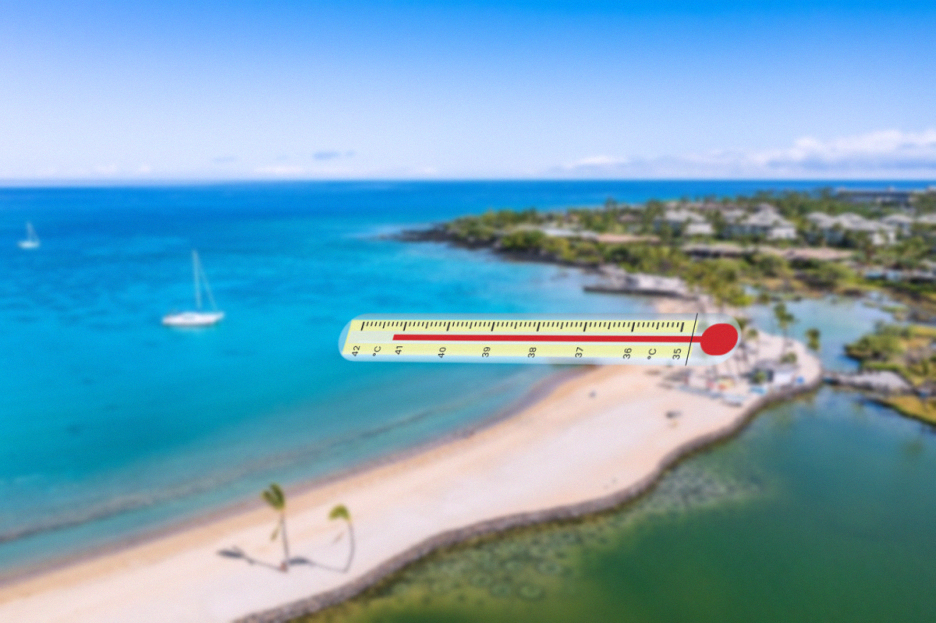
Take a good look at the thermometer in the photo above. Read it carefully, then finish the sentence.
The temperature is 41.2 °C
